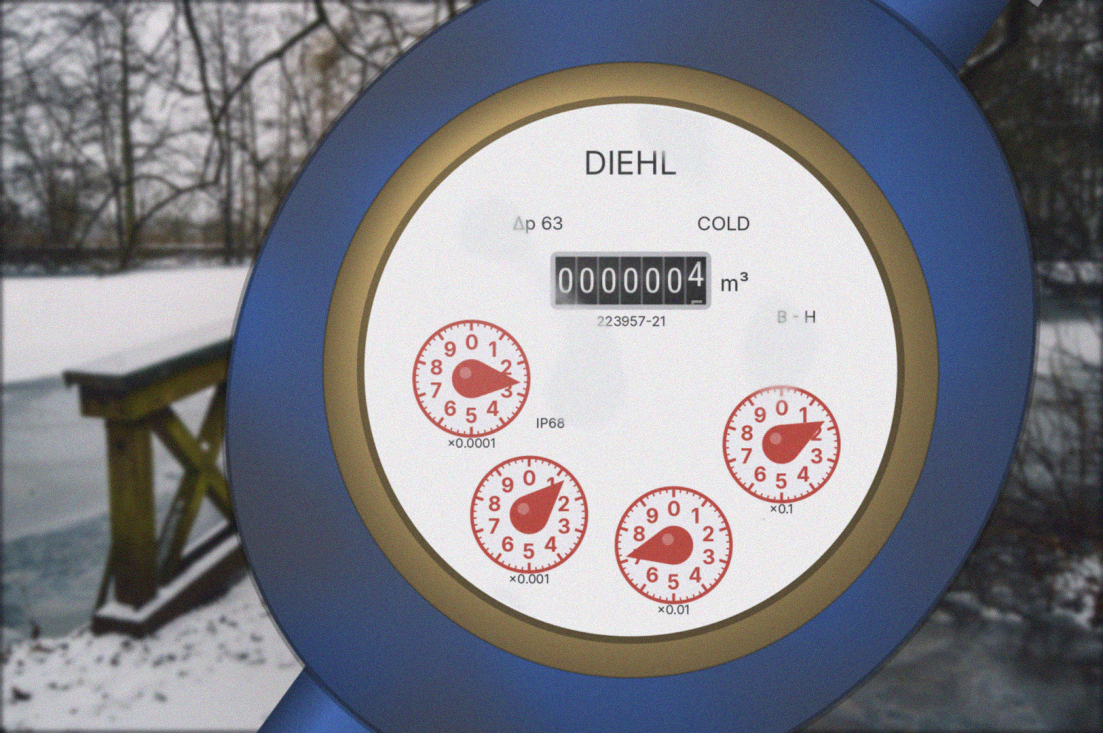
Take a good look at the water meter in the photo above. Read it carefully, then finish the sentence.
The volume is 4.1712 m³
